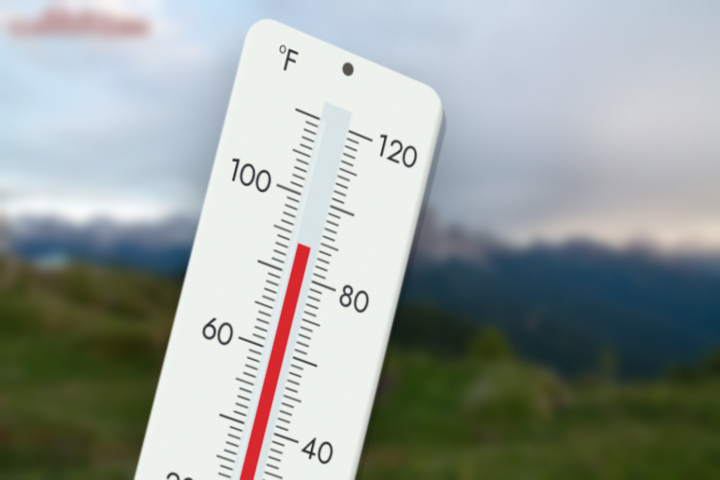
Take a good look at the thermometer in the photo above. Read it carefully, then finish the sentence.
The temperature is 88 °F
